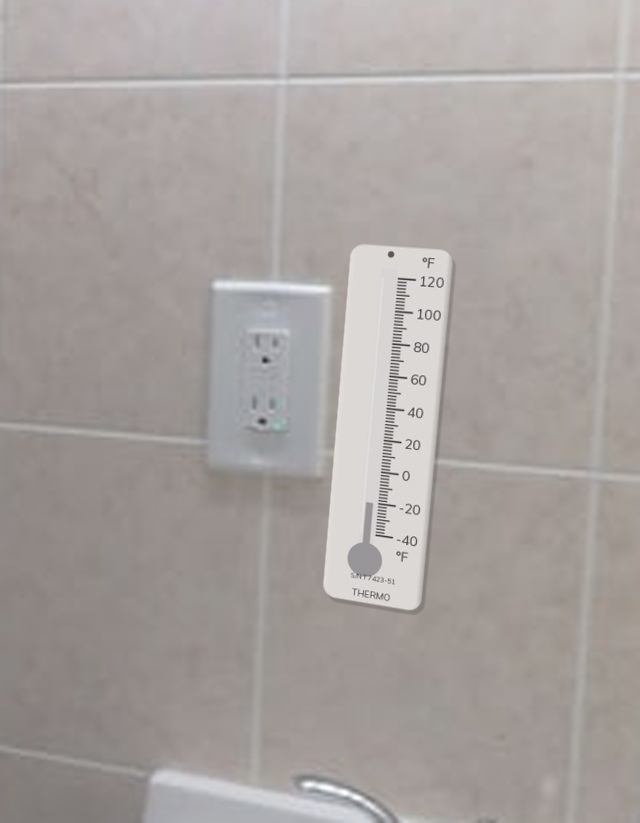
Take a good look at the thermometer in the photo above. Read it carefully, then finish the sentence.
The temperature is -20 °F
